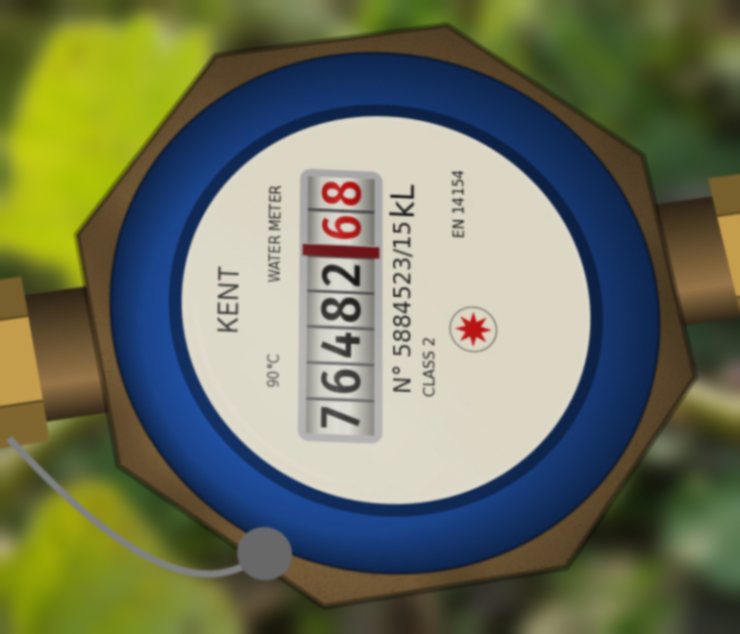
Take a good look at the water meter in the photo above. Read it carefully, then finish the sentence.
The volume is 76482.68 kL
